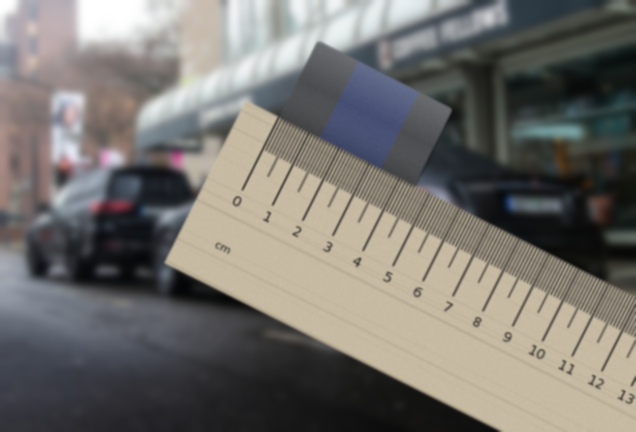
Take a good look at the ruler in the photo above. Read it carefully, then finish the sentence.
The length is 4.5 cm
